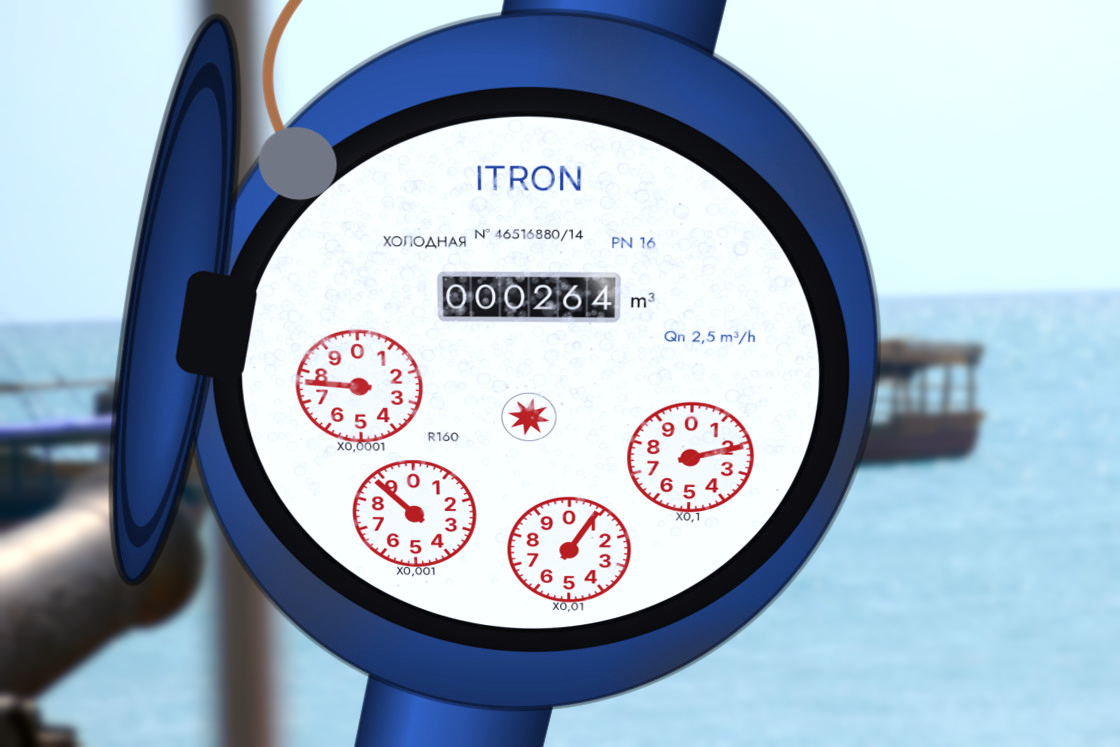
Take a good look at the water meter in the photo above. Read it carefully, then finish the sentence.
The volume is 264.2087 m³
